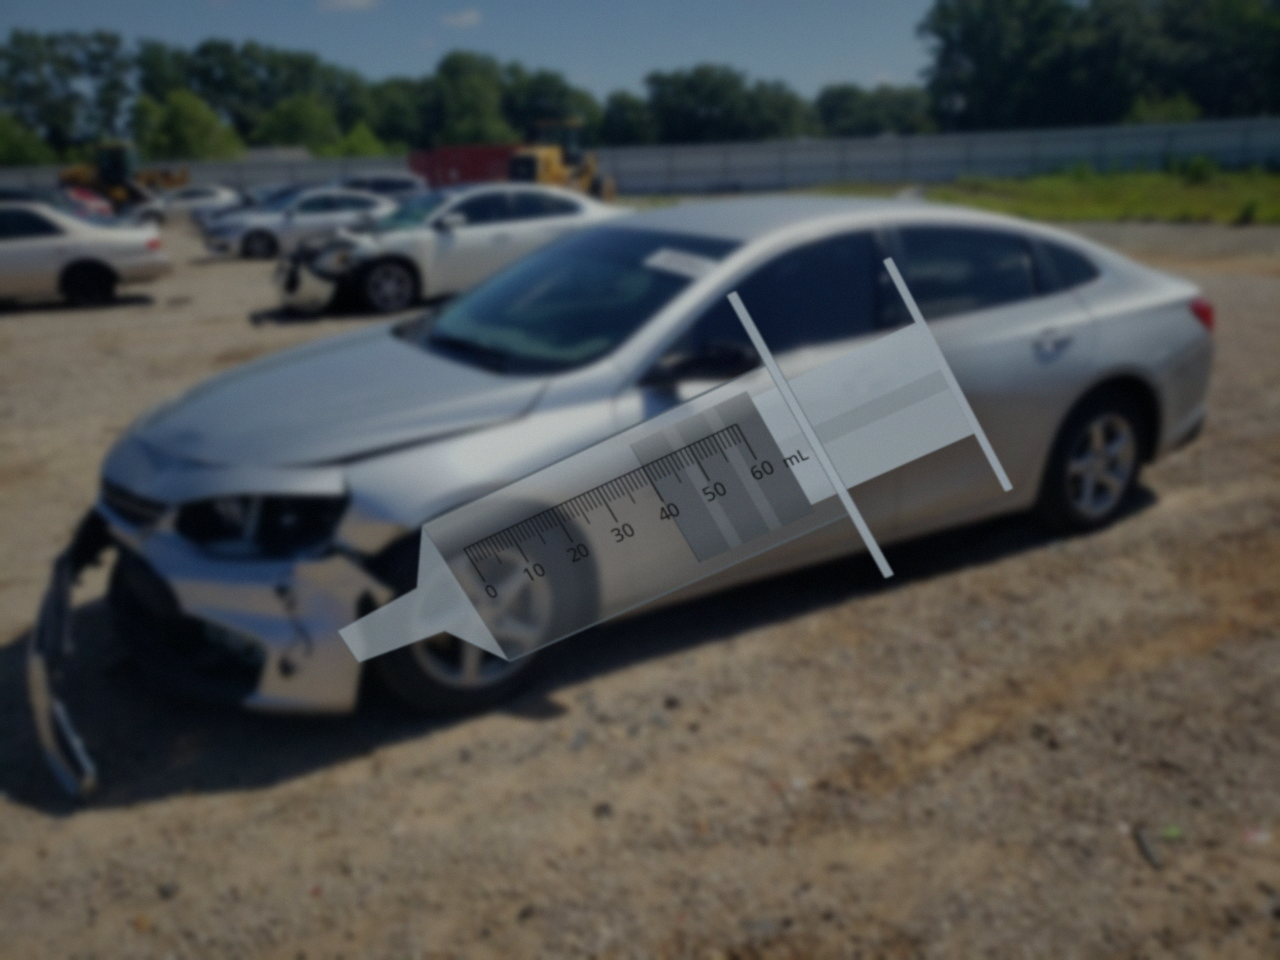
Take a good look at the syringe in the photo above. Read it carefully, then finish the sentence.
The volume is 40 mL
